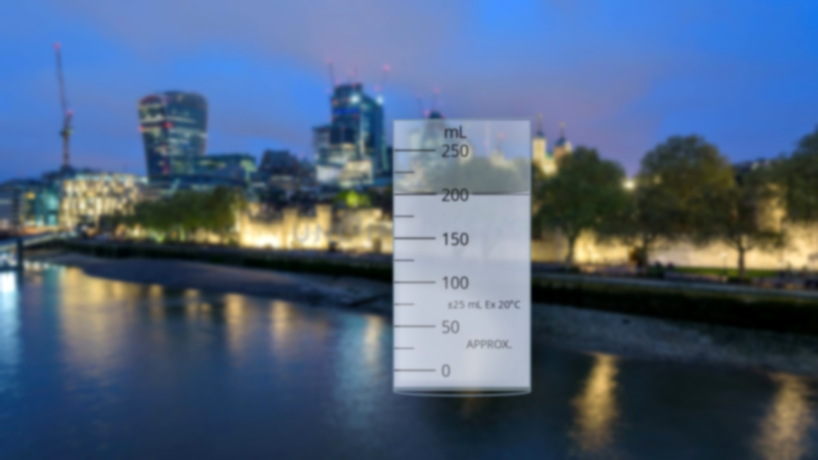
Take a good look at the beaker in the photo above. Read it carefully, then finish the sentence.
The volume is 200 mL
